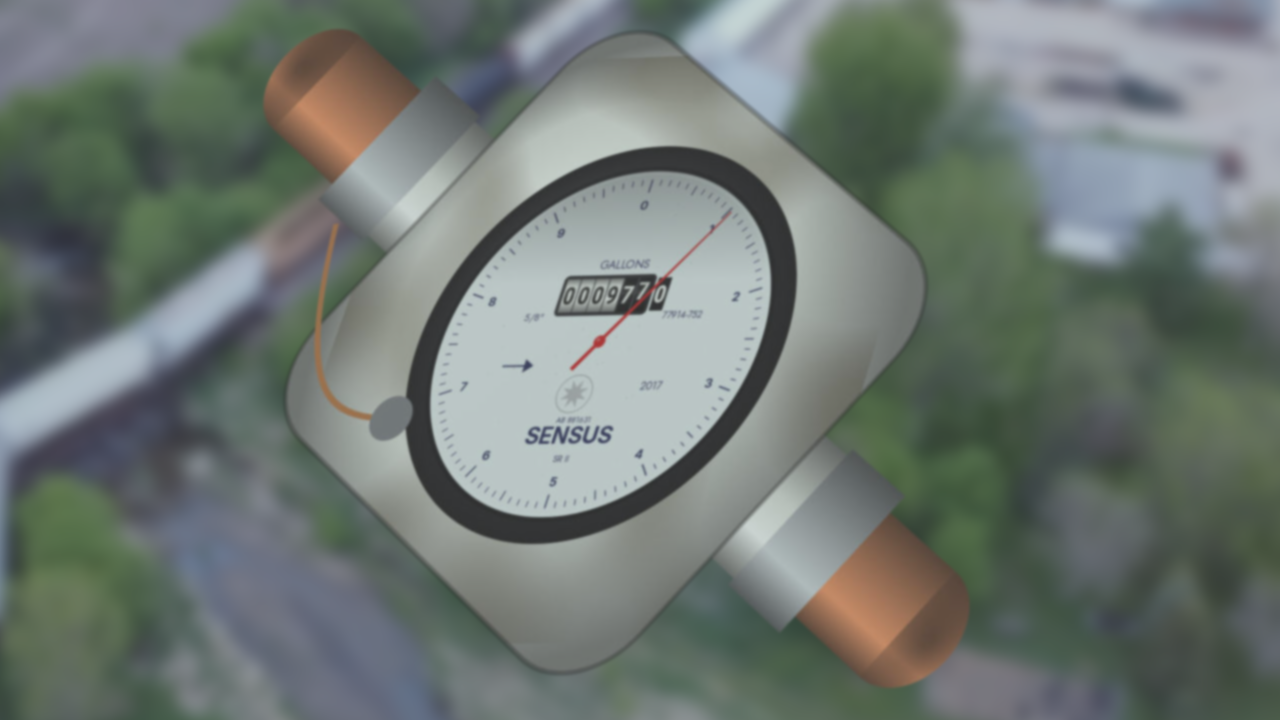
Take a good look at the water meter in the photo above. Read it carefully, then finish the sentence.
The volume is 9771.0 gal
